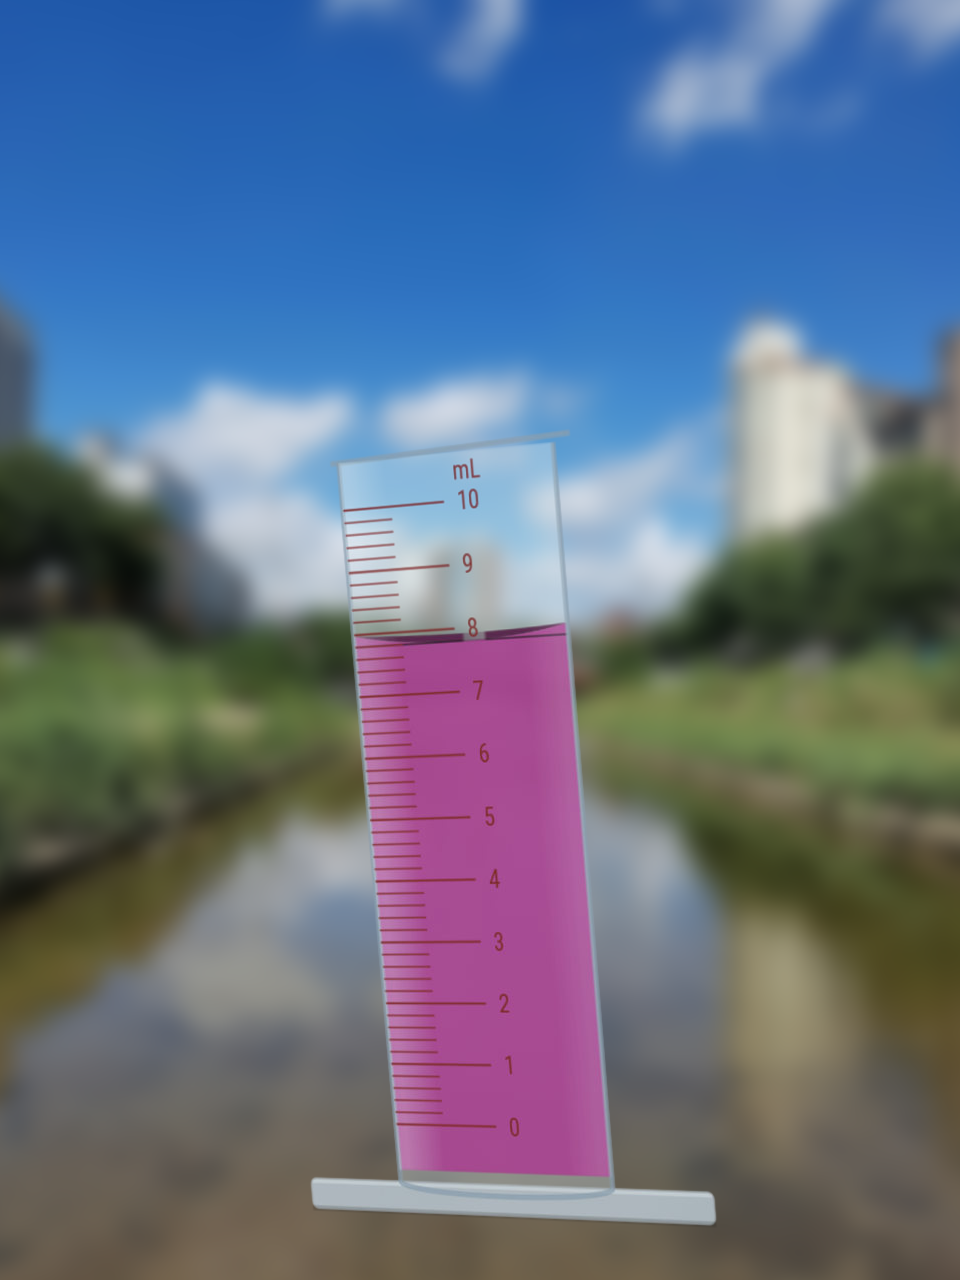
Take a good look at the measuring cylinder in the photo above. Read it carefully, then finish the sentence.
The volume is 7.8 mL
